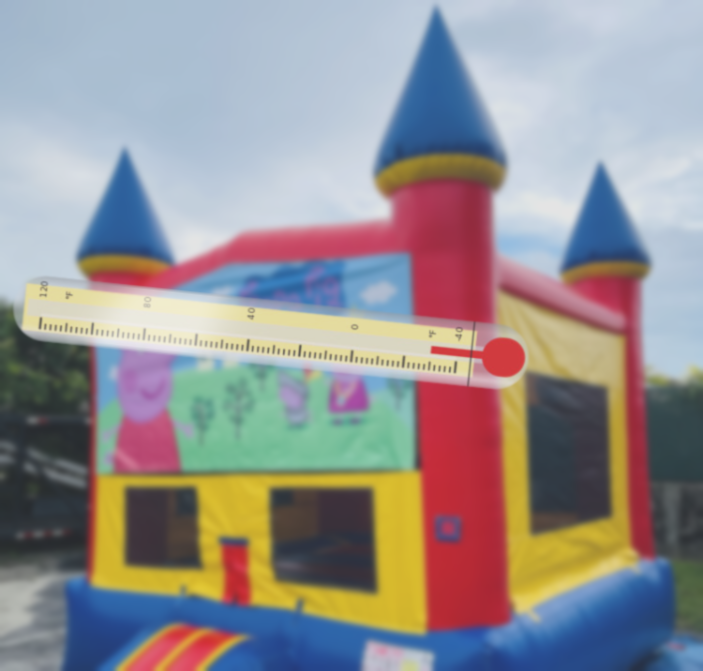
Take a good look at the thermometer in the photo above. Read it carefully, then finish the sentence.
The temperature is -30 °F
